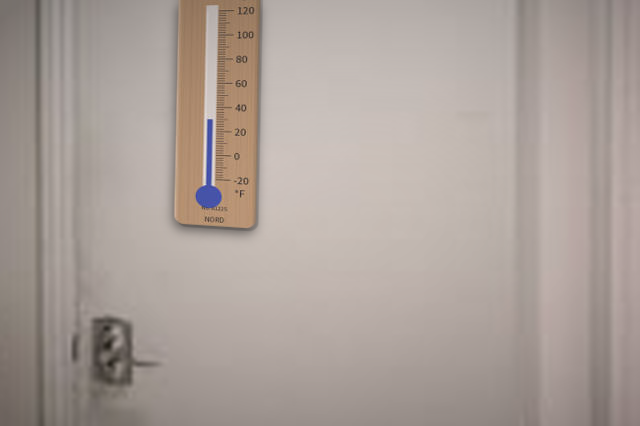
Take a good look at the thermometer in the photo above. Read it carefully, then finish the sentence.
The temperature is 30 °F
